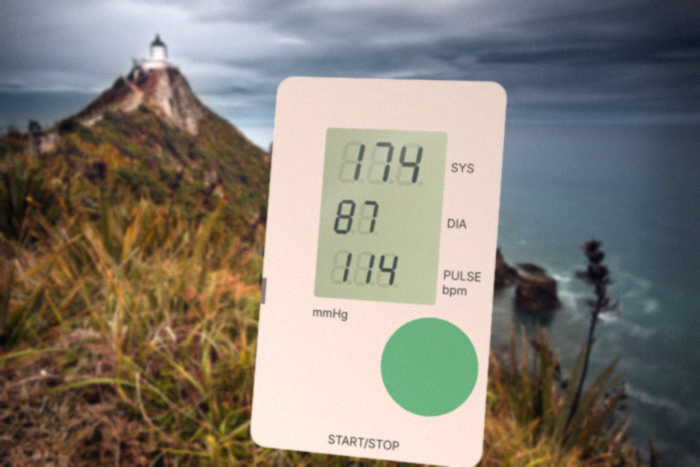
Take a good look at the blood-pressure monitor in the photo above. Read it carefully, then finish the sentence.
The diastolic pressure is 87 mmHg
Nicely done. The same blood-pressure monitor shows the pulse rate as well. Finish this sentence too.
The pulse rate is 114 bpm
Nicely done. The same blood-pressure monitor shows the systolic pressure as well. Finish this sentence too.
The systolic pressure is 174 mmHg
